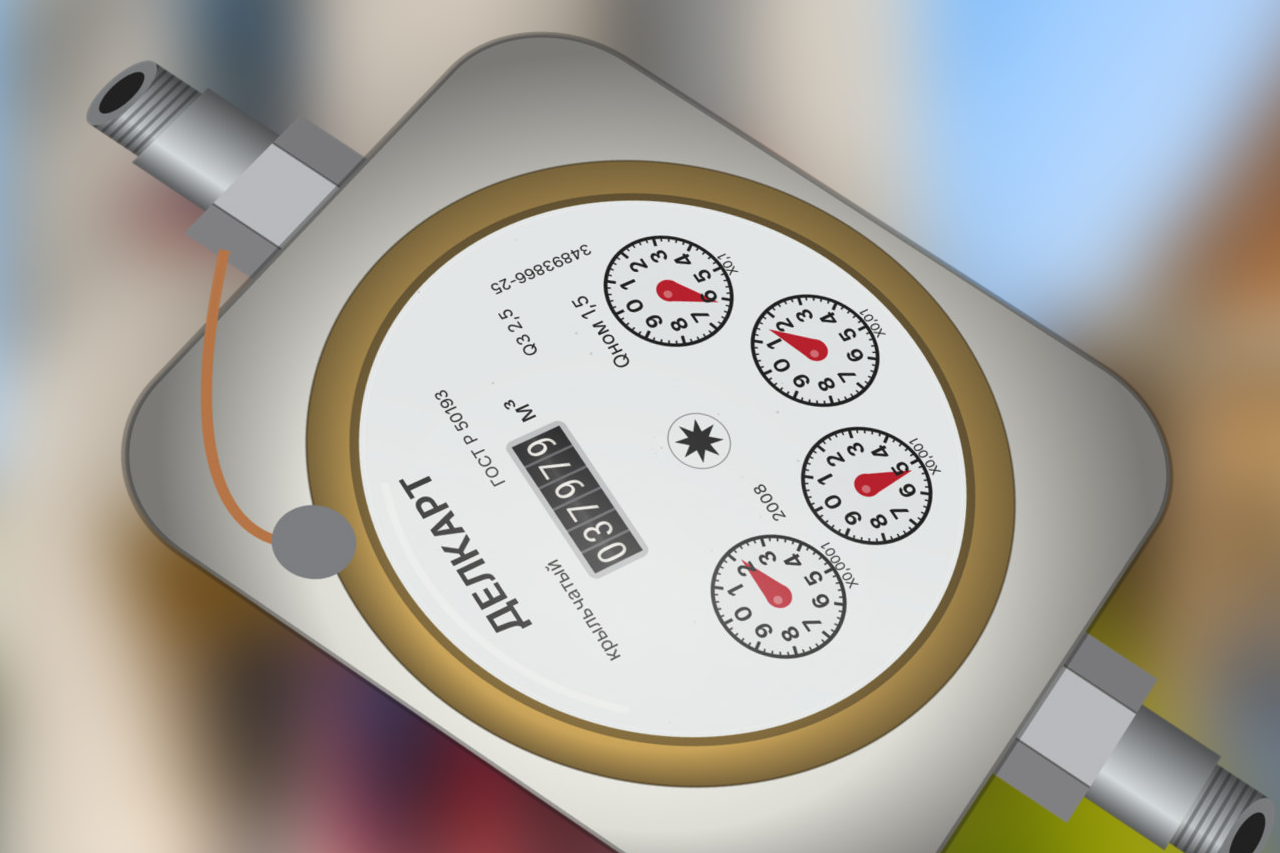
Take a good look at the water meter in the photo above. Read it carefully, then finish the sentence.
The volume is 37979.6152 m³
